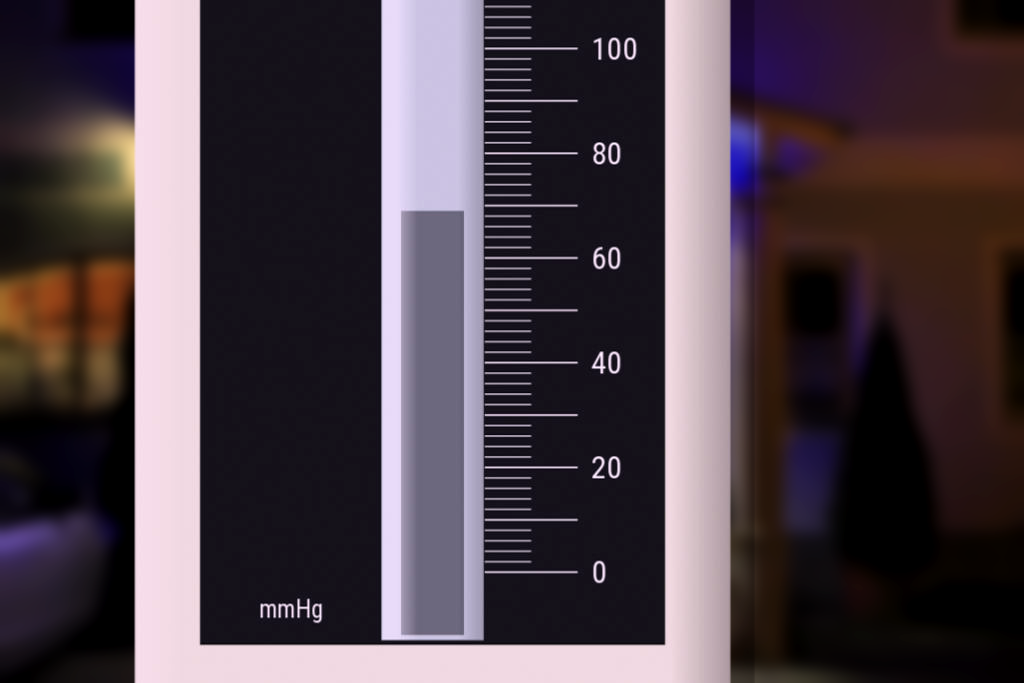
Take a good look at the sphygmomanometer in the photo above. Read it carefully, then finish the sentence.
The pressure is 69 mmHg
